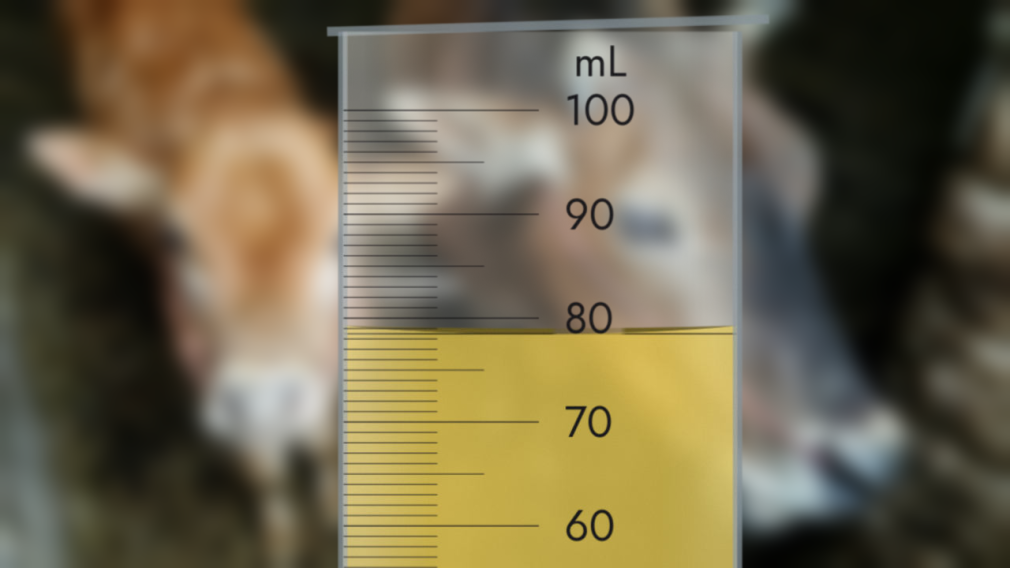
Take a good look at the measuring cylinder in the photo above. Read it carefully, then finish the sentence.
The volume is 78.5 mL
